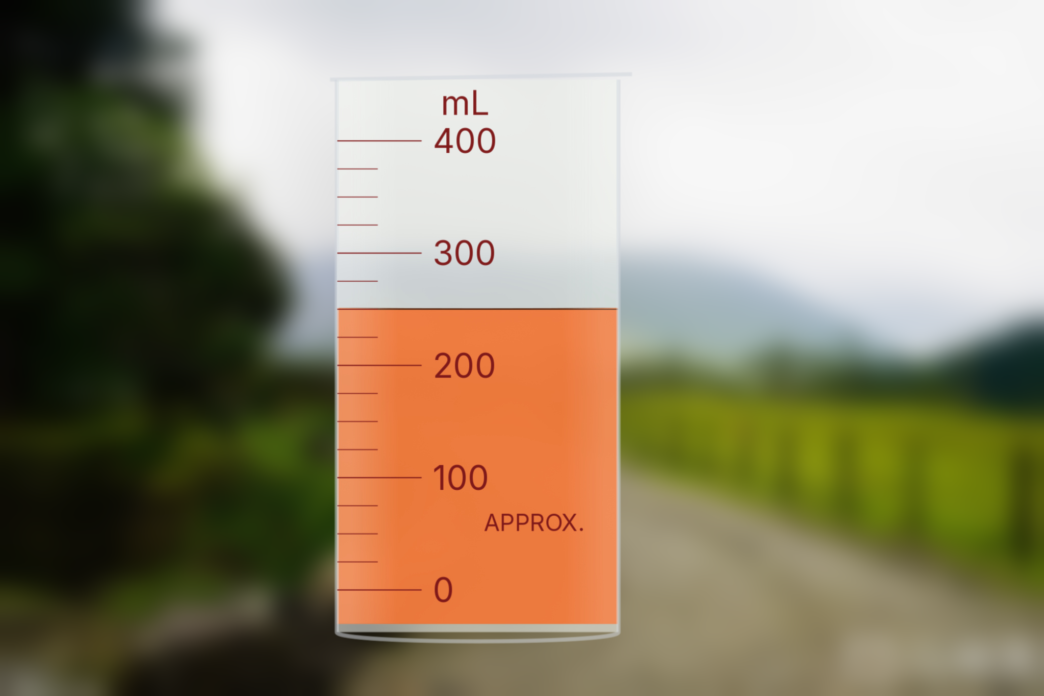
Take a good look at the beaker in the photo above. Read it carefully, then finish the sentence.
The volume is 250 mL
